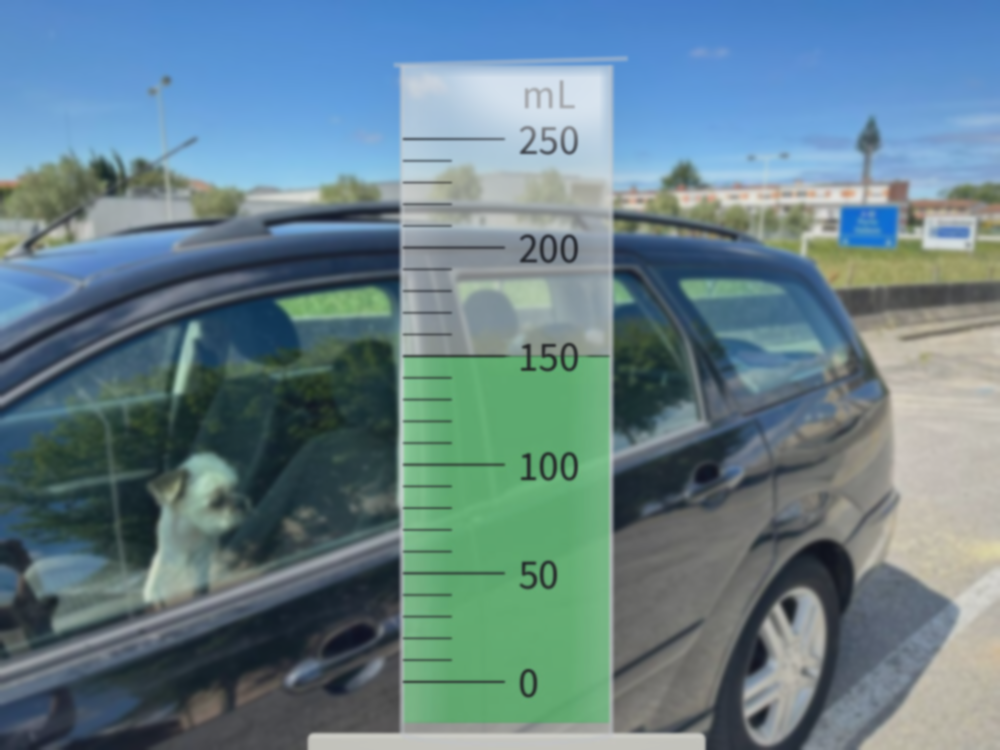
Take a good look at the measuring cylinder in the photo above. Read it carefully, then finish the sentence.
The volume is 150 mL
